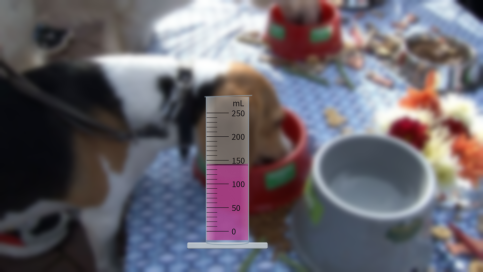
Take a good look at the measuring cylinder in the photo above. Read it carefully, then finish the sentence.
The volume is 140 mL
